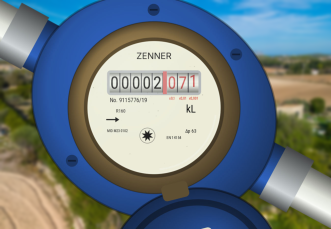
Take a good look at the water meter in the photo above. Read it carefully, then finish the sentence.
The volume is 2.071 kL
